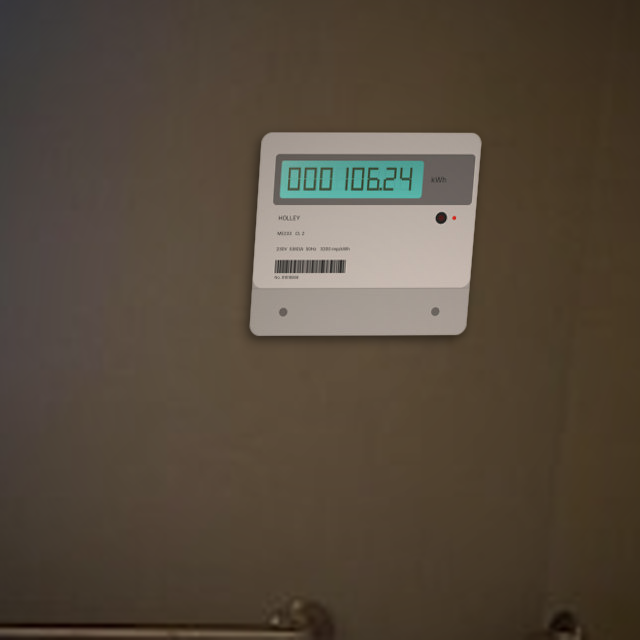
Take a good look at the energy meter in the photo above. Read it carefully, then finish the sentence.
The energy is 106.24 kWh
